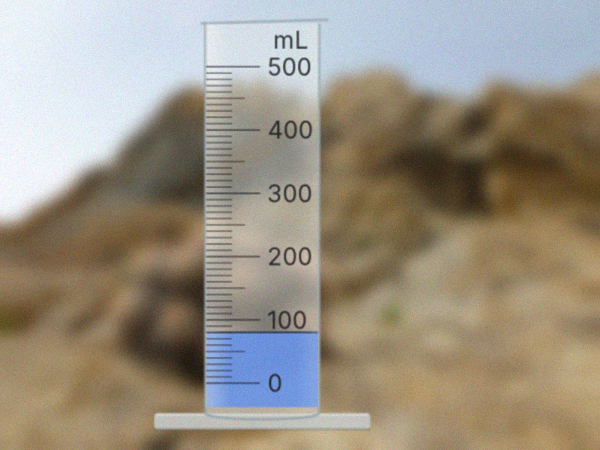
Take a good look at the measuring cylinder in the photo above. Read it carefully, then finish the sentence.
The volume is 80 mL
